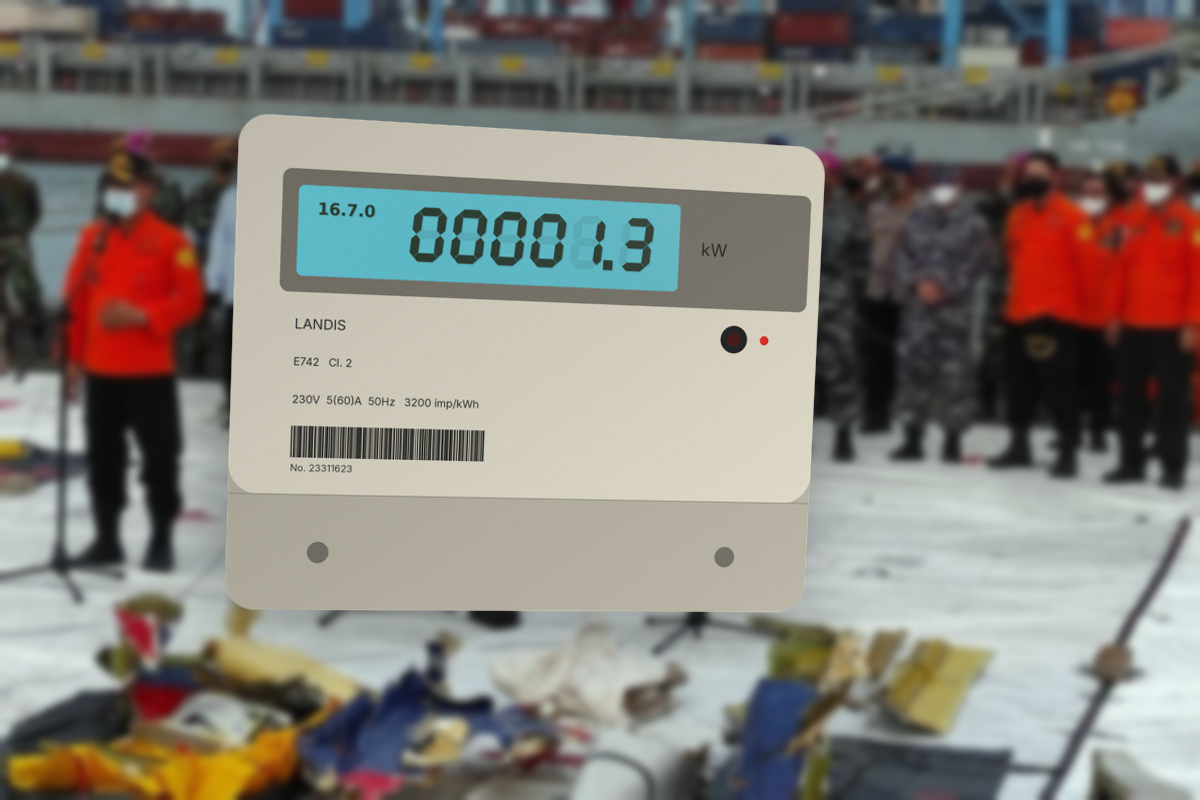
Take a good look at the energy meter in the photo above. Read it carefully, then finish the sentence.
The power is 1.3 kW
